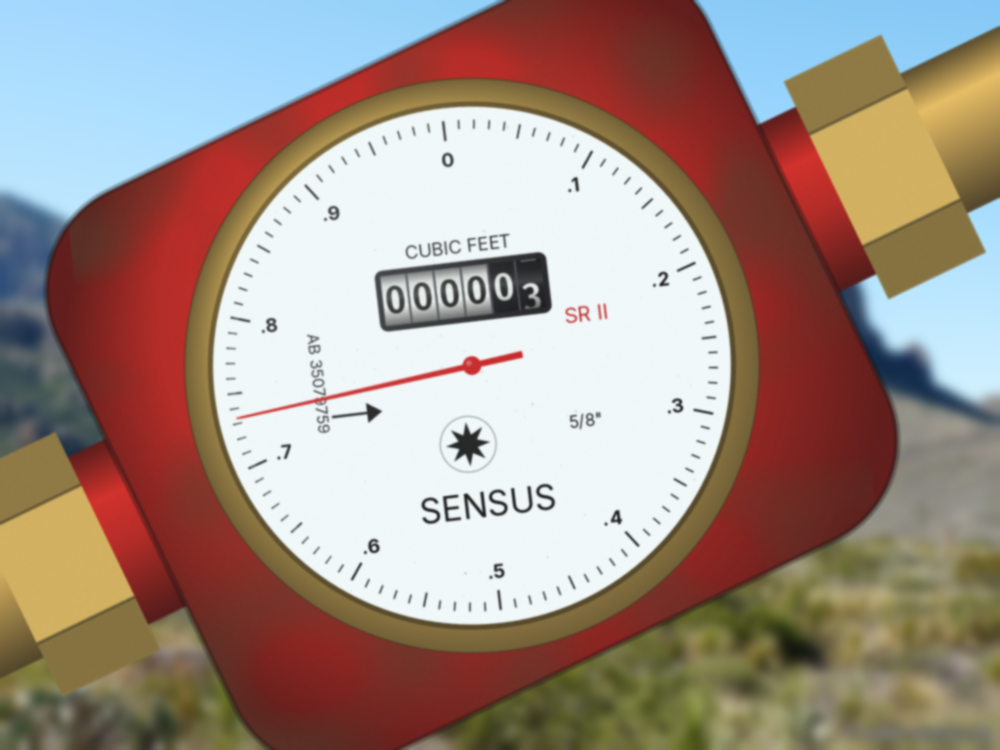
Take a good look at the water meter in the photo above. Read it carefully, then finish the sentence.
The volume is 2.73 ft³
